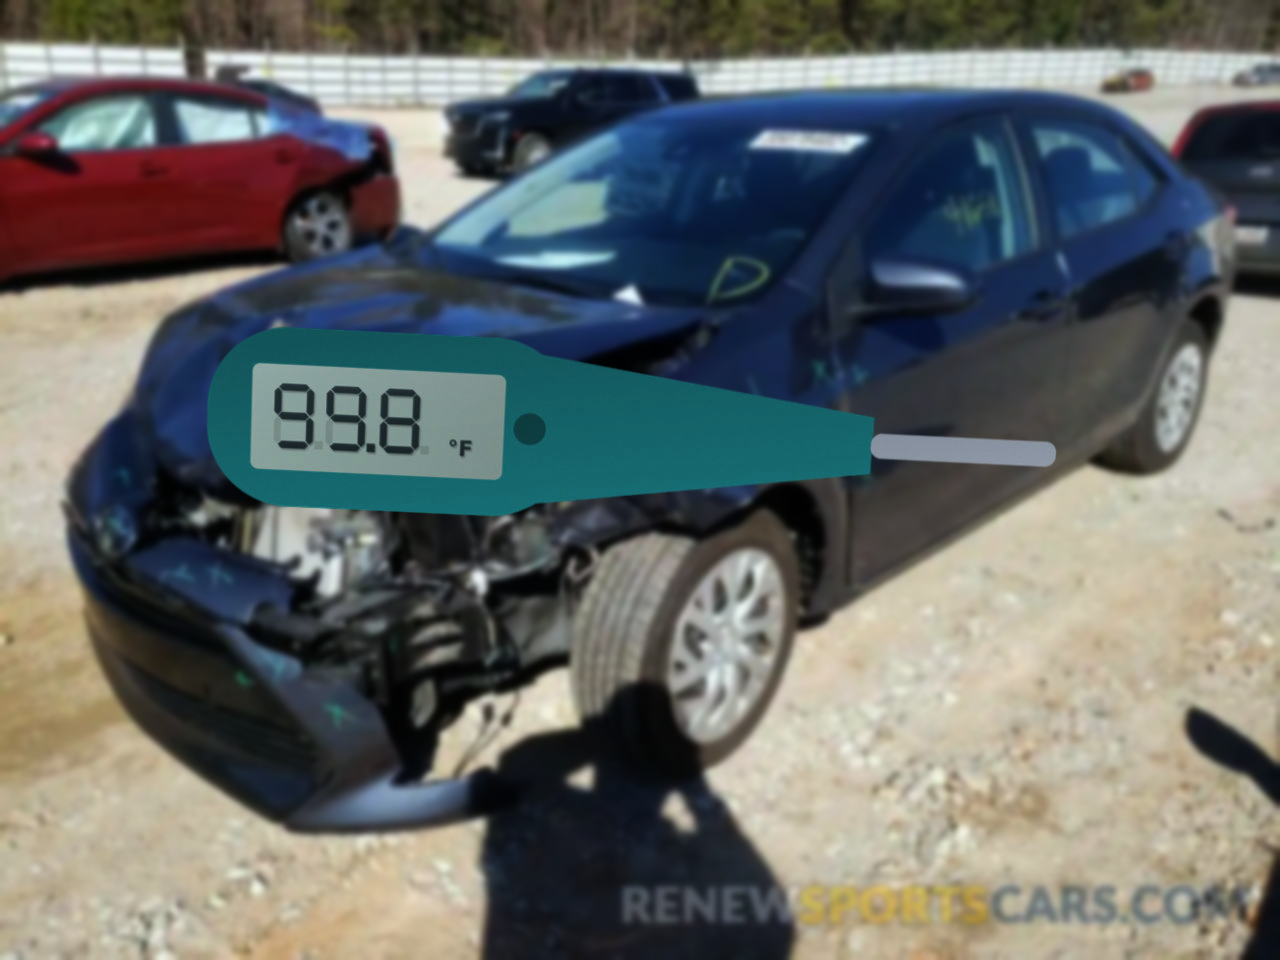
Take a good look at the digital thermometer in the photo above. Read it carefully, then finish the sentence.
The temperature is 99.8 °F
